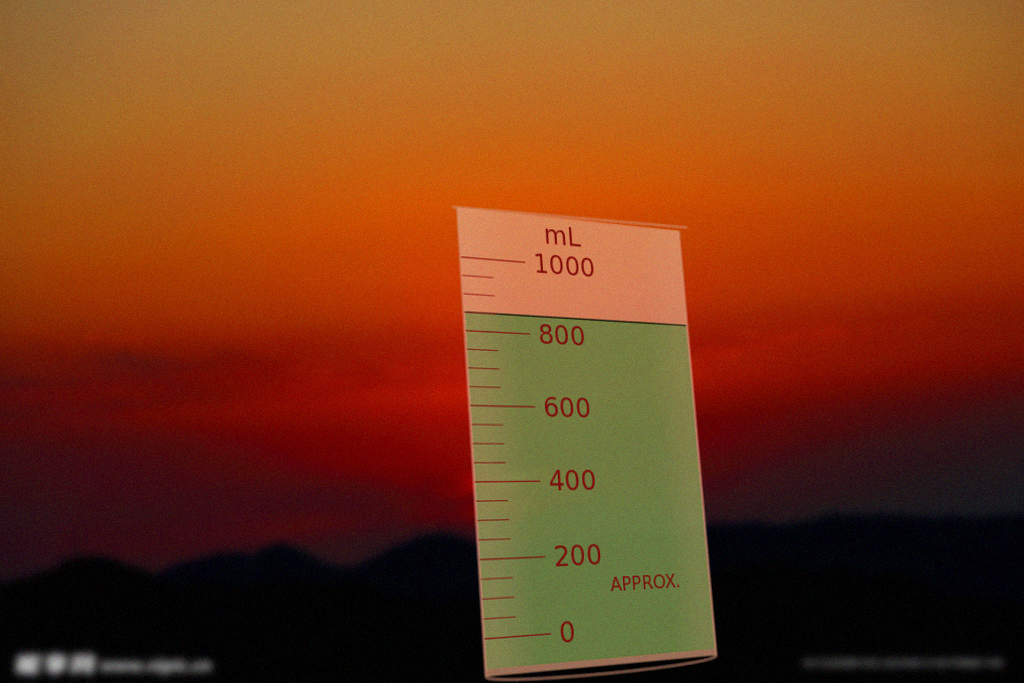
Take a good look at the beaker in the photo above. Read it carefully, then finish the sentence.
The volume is 850 mL
